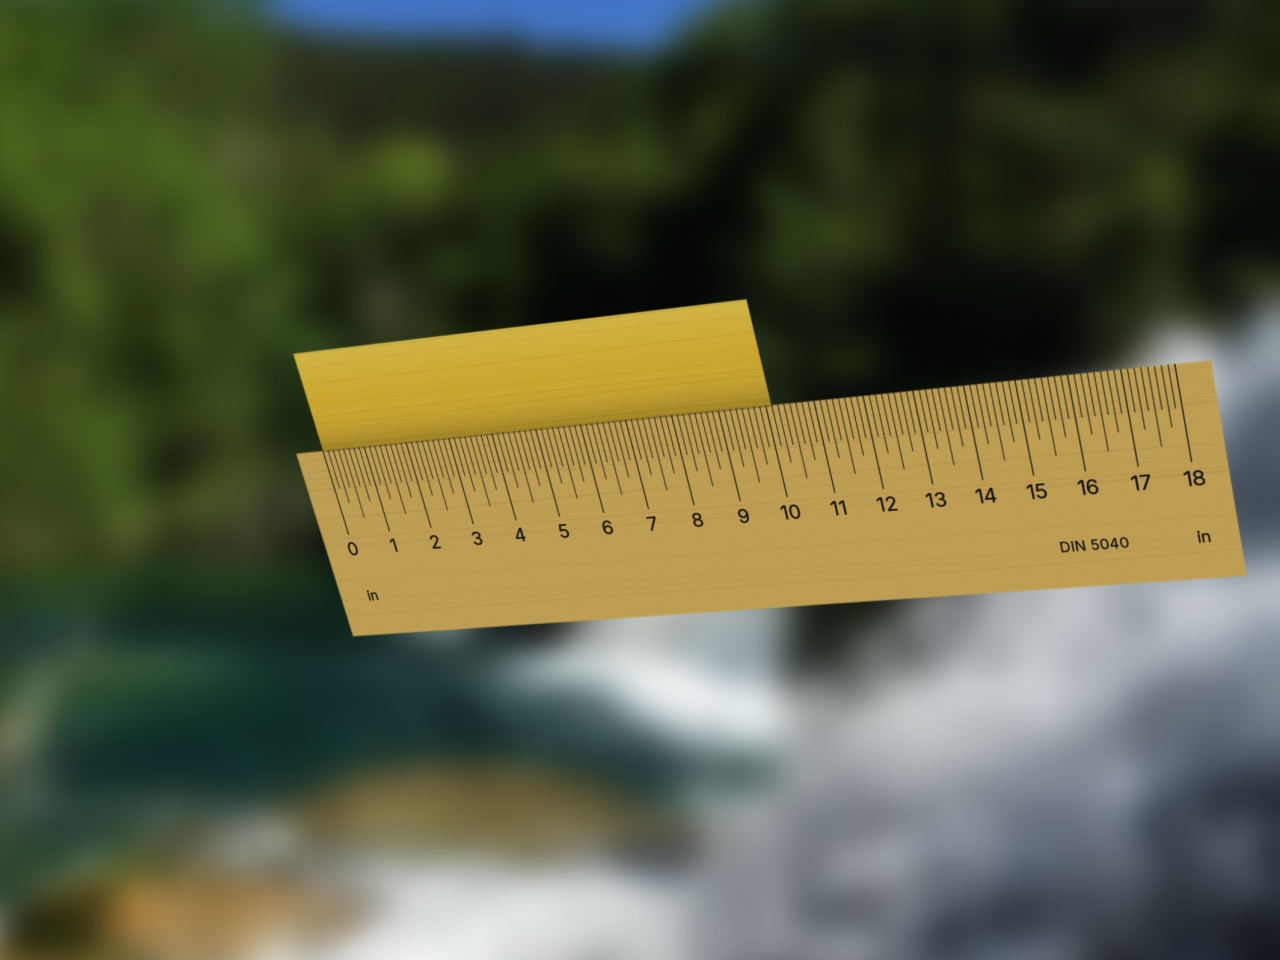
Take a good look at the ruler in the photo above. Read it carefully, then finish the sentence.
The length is 10.125 in
